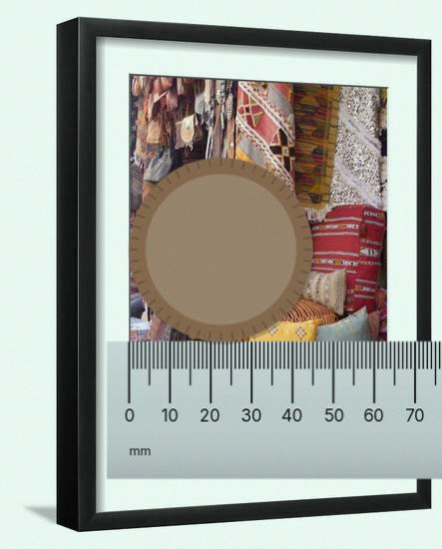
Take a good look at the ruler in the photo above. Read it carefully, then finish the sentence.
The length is 45 mm
